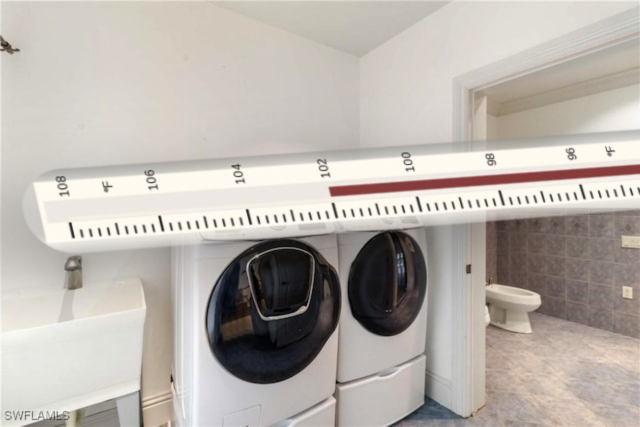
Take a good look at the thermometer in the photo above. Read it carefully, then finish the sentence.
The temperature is 102 °F
